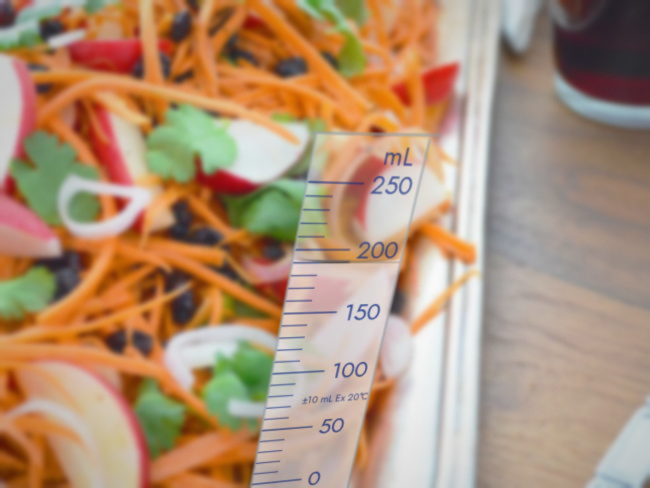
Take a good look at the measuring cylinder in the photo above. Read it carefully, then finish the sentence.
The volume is 190 mL
